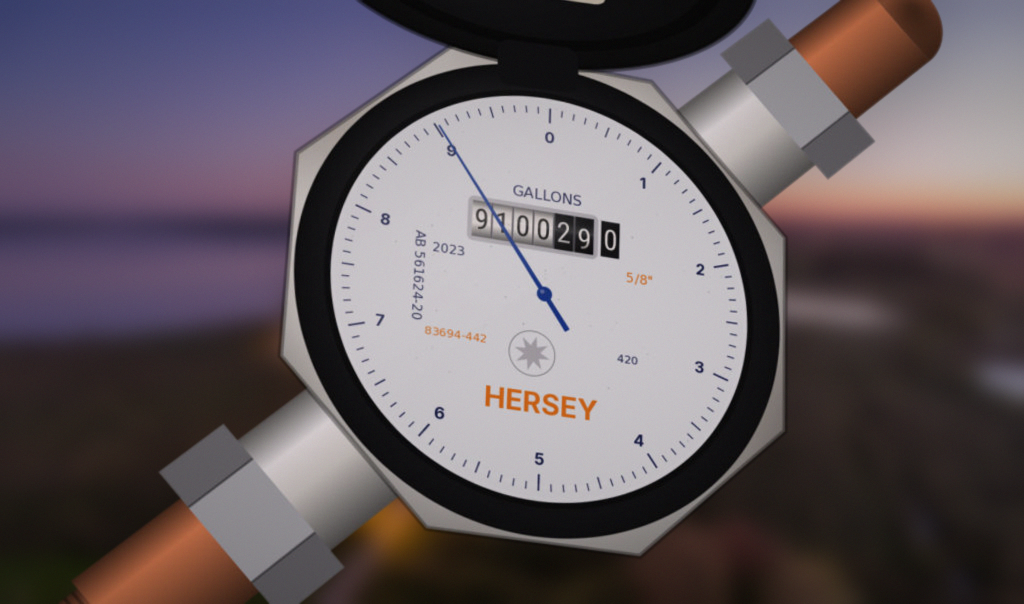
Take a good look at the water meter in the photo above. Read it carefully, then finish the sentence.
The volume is 9100289.0 gal
